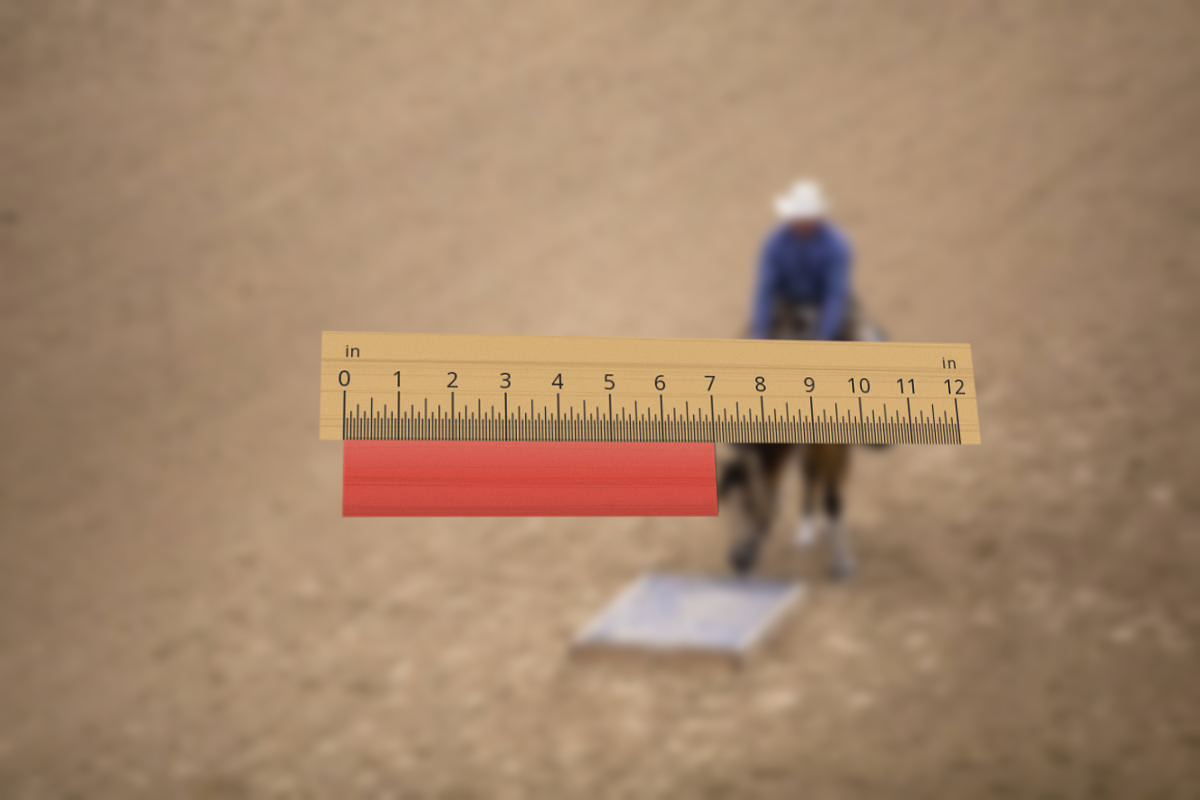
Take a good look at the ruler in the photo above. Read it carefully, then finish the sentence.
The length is 7 in
